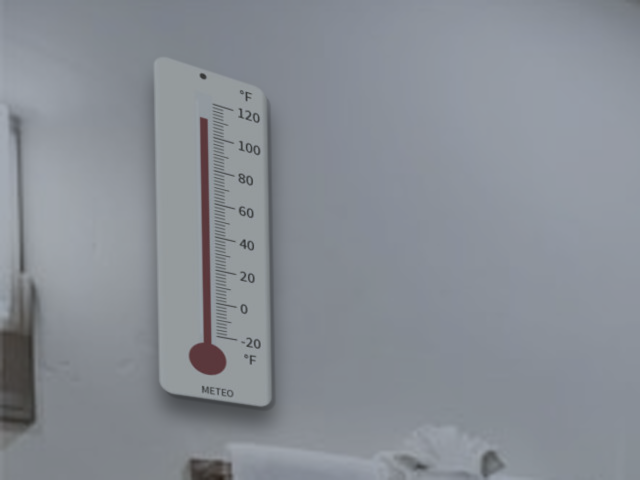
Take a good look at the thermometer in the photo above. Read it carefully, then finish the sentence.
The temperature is 110 °F
